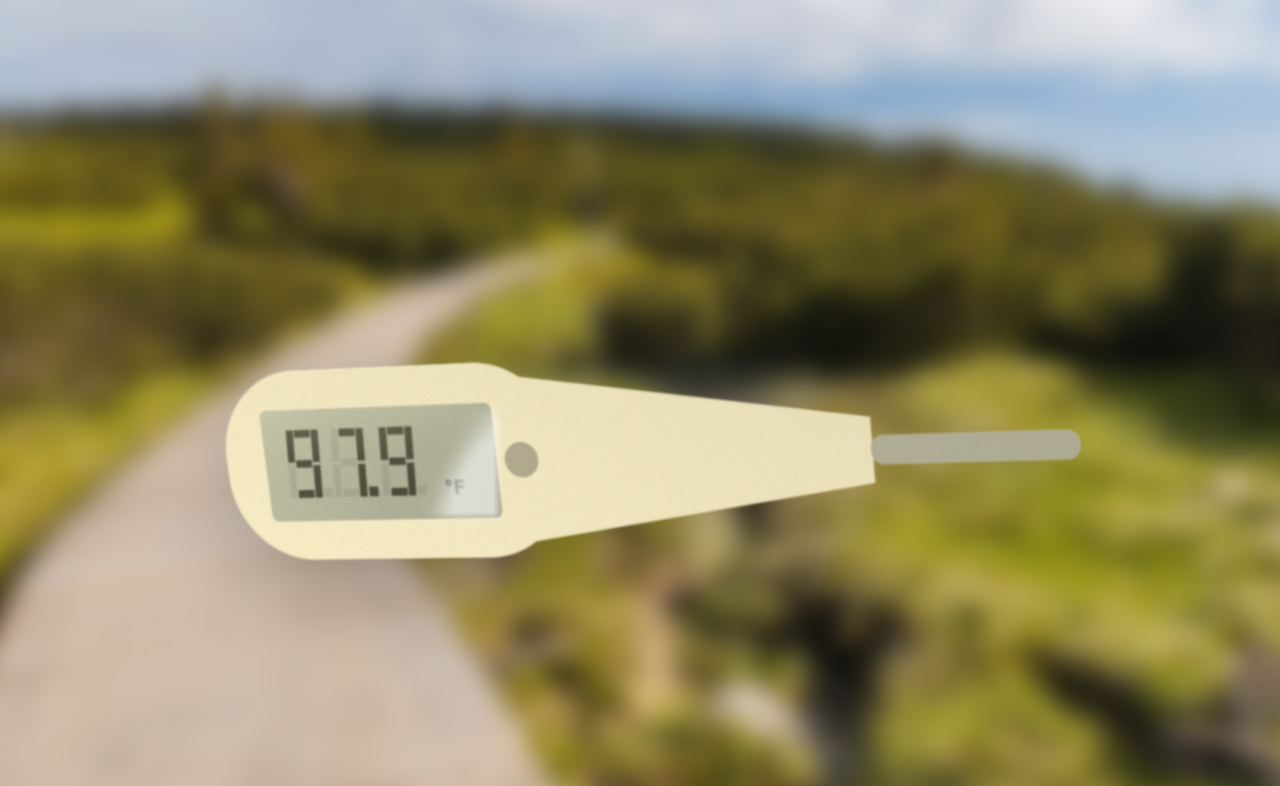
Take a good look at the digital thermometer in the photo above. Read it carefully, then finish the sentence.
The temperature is 97.9 °F
